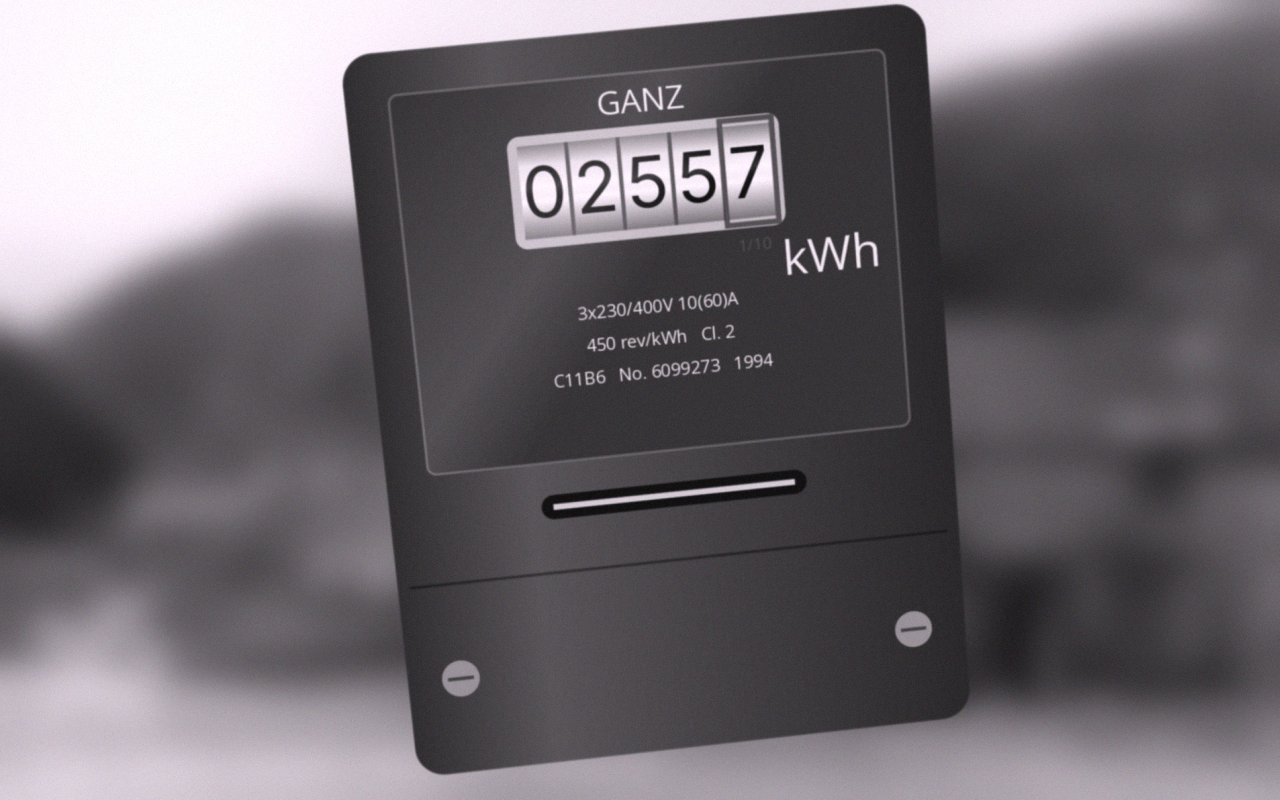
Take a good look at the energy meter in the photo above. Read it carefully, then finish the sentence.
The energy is 255.7 kWh
